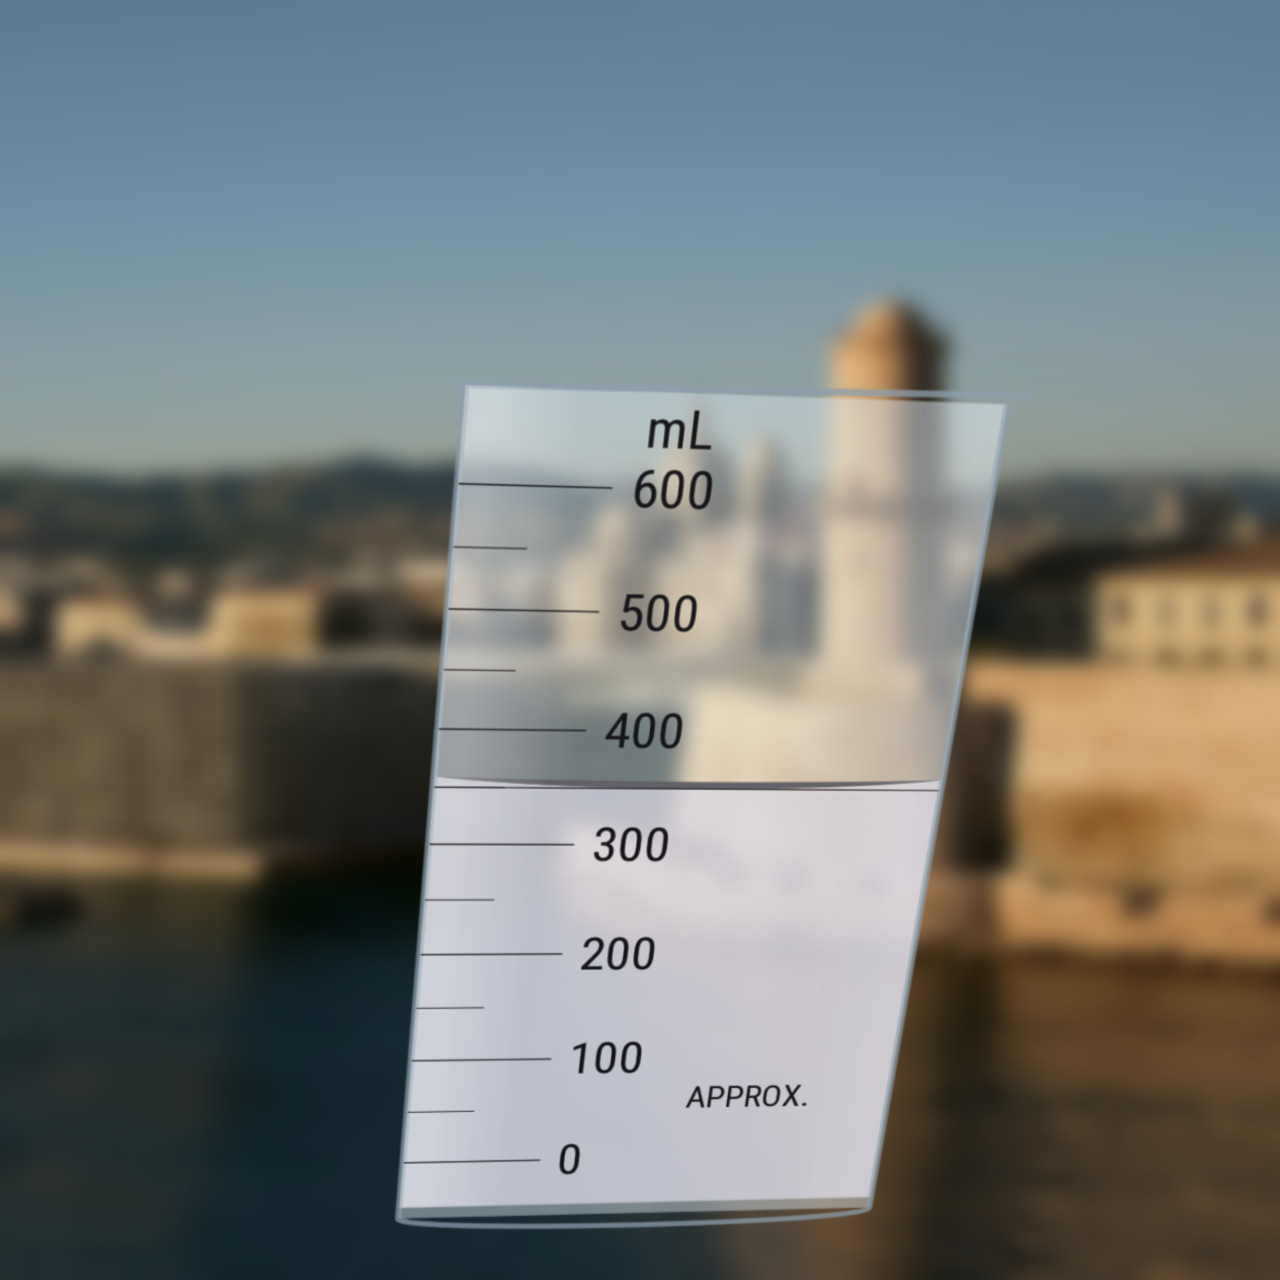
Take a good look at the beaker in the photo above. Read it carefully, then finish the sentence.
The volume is 350 mL
